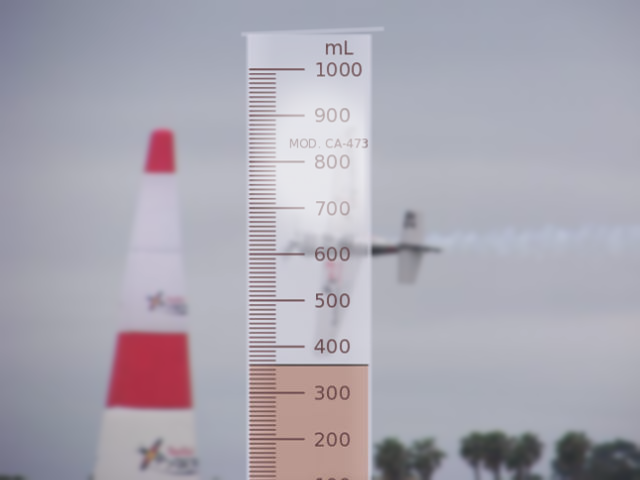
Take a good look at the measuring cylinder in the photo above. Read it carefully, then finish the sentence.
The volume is 360 mL
